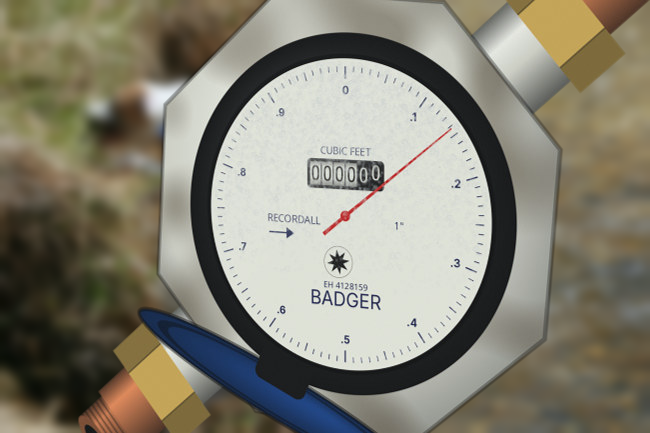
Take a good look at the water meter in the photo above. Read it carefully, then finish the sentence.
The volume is 0.14 ft³
